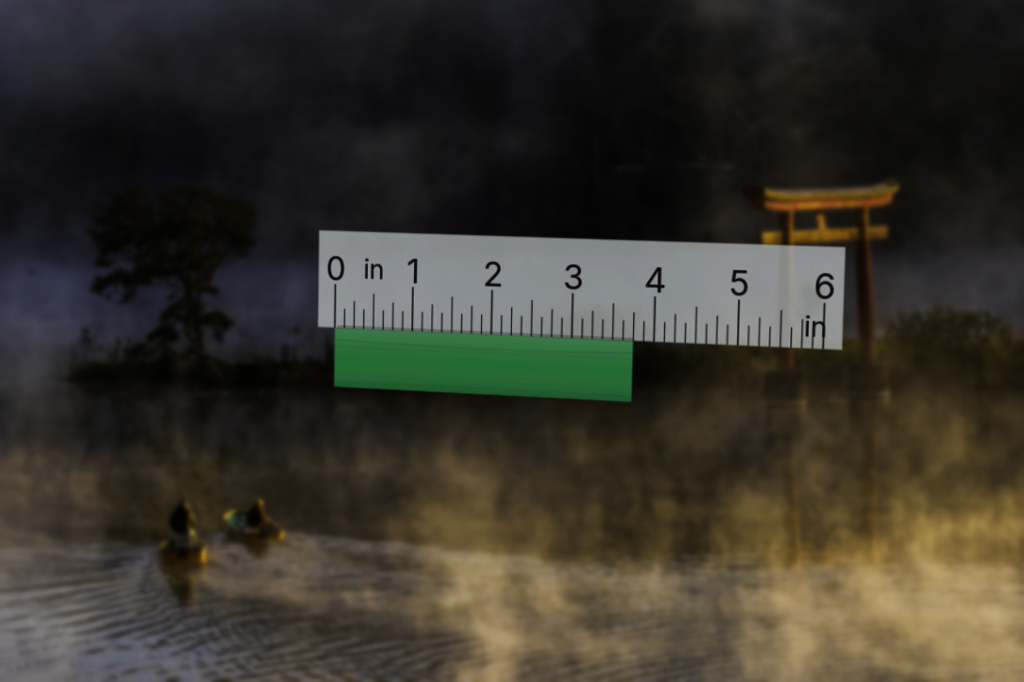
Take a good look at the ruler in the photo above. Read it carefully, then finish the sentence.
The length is 3.75 in
